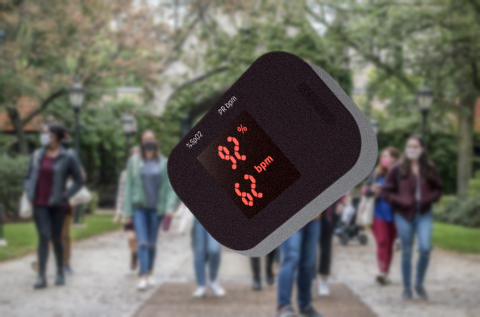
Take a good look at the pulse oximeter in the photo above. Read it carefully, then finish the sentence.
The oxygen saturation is 92 %
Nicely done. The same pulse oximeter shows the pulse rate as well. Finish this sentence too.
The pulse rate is 62 bpm
